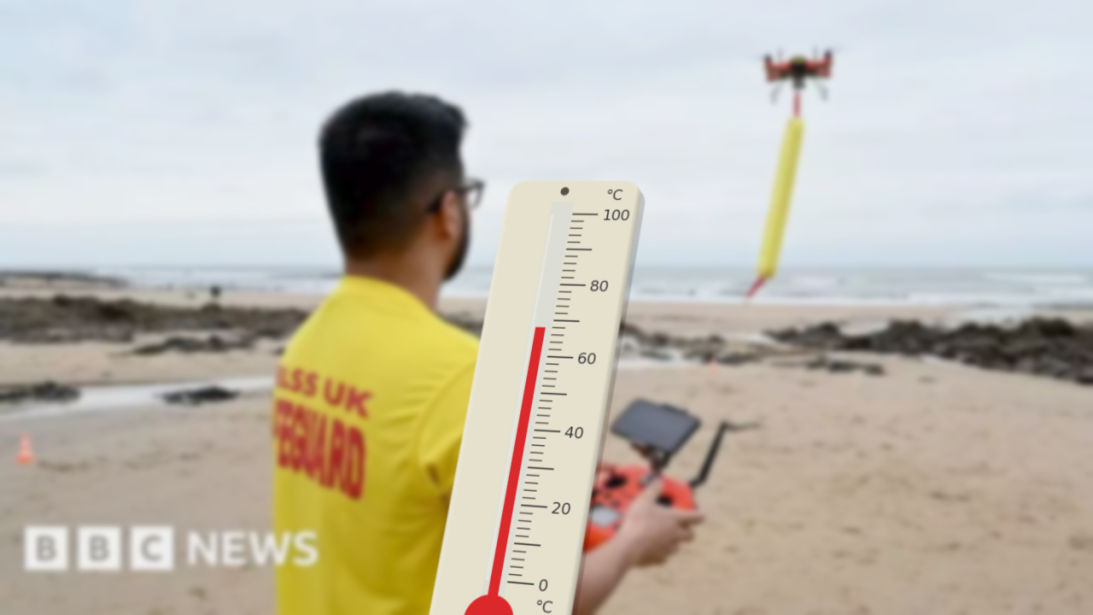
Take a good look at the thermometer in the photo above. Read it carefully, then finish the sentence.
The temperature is 68 °C
